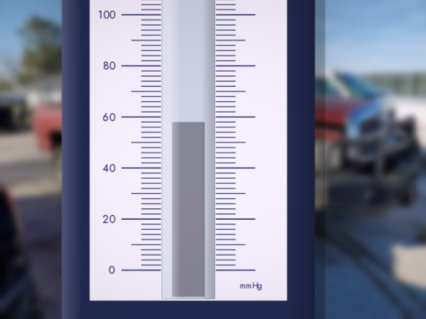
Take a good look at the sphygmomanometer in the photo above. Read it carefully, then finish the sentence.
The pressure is 58 mmHg
